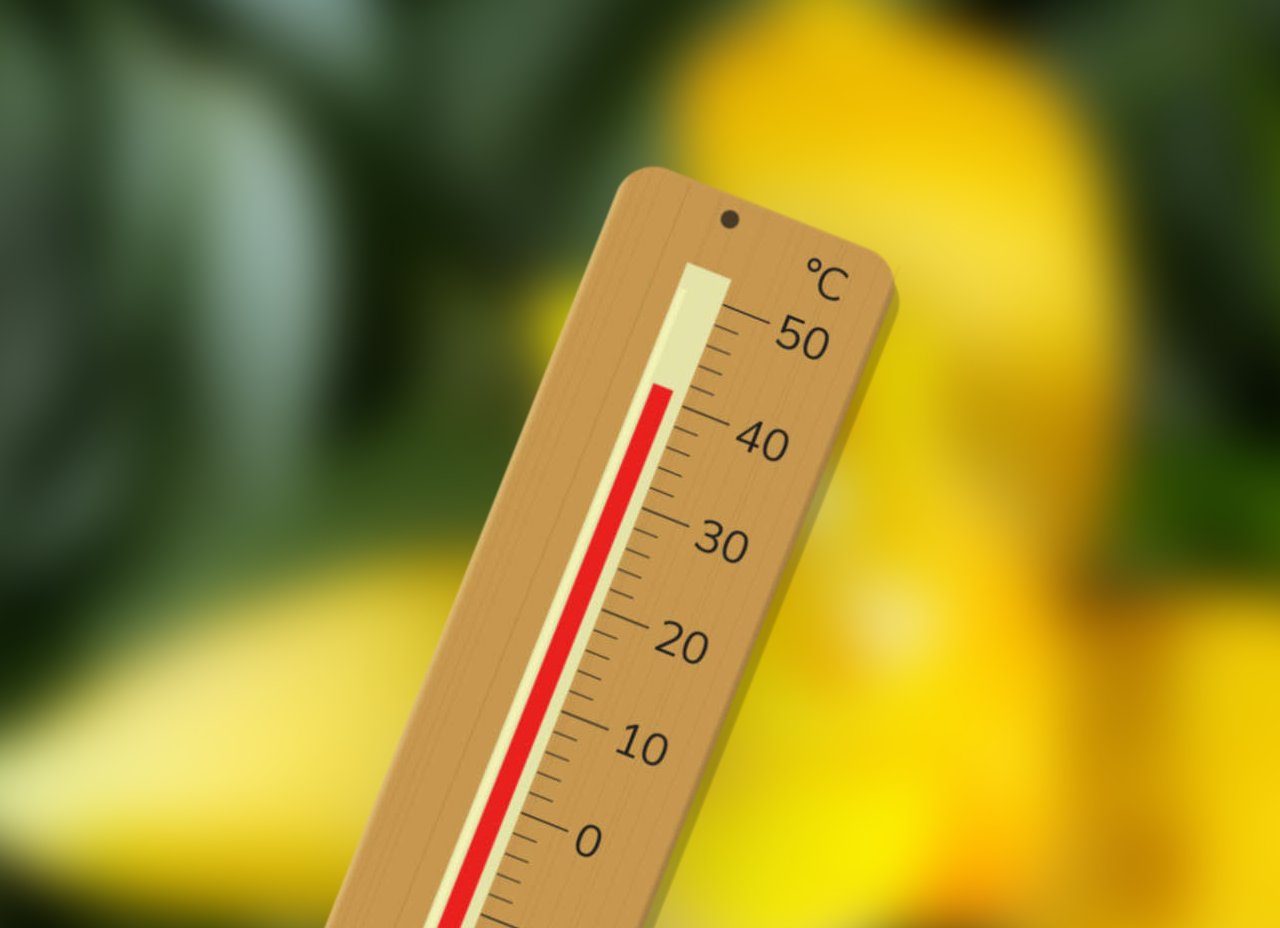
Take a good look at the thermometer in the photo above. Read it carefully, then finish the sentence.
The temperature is 41 °C
